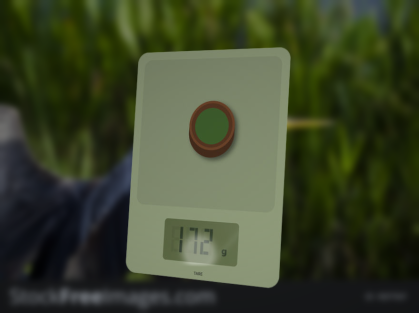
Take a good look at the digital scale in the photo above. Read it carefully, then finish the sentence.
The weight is 172 g
